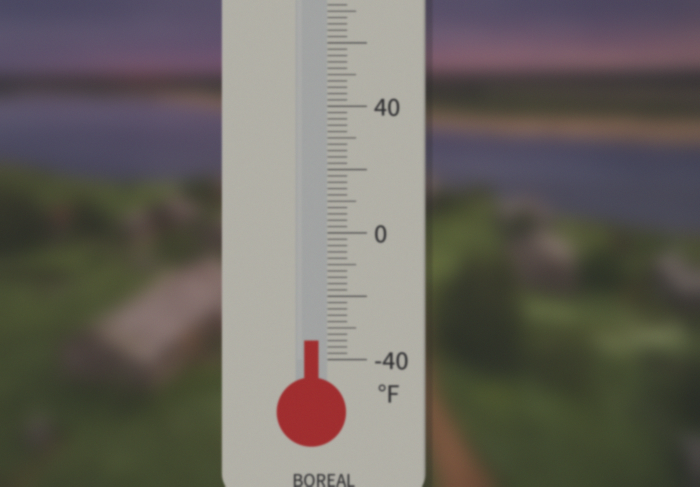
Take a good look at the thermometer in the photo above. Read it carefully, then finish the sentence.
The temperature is -34 °F
